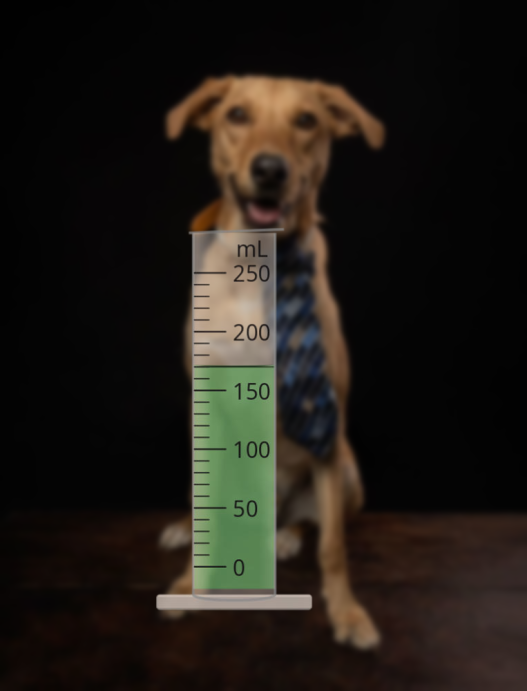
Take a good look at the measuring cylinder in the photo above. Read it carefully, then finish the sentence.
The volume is 170 mL
